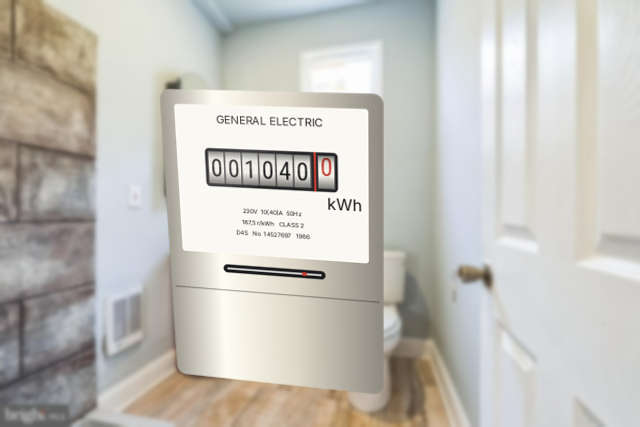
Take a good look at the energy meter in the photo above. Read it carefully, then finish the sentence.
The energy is 1040.0 kWh
